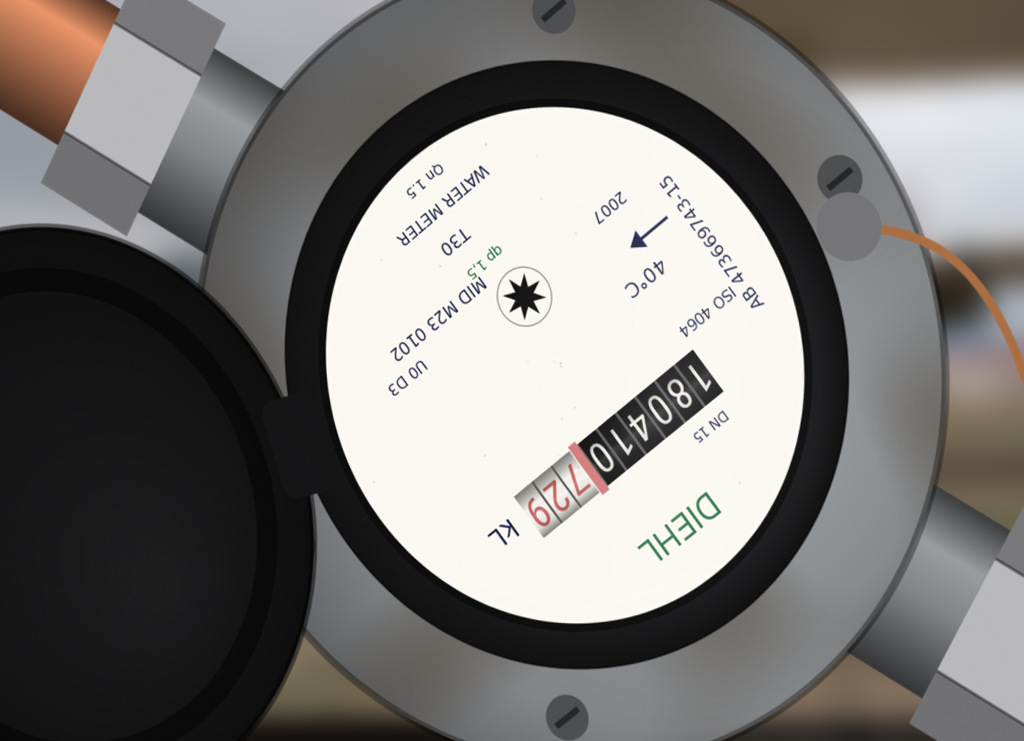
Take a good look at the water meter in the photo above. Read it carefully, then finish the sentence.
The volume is 180410.729 kL
